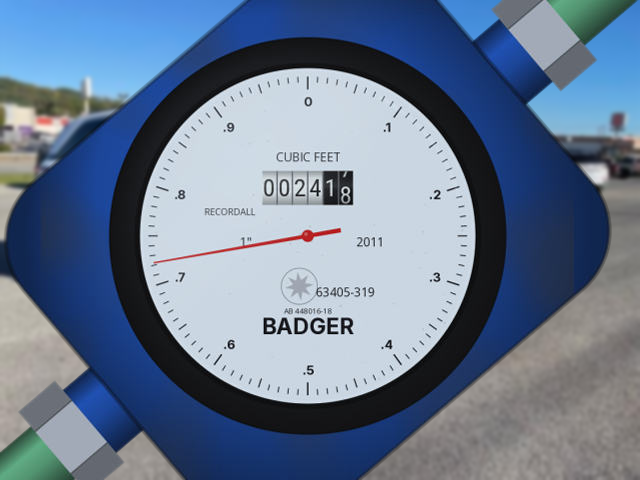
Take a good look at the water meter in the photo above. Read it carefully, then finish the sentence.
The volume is 2417.72 ft³
